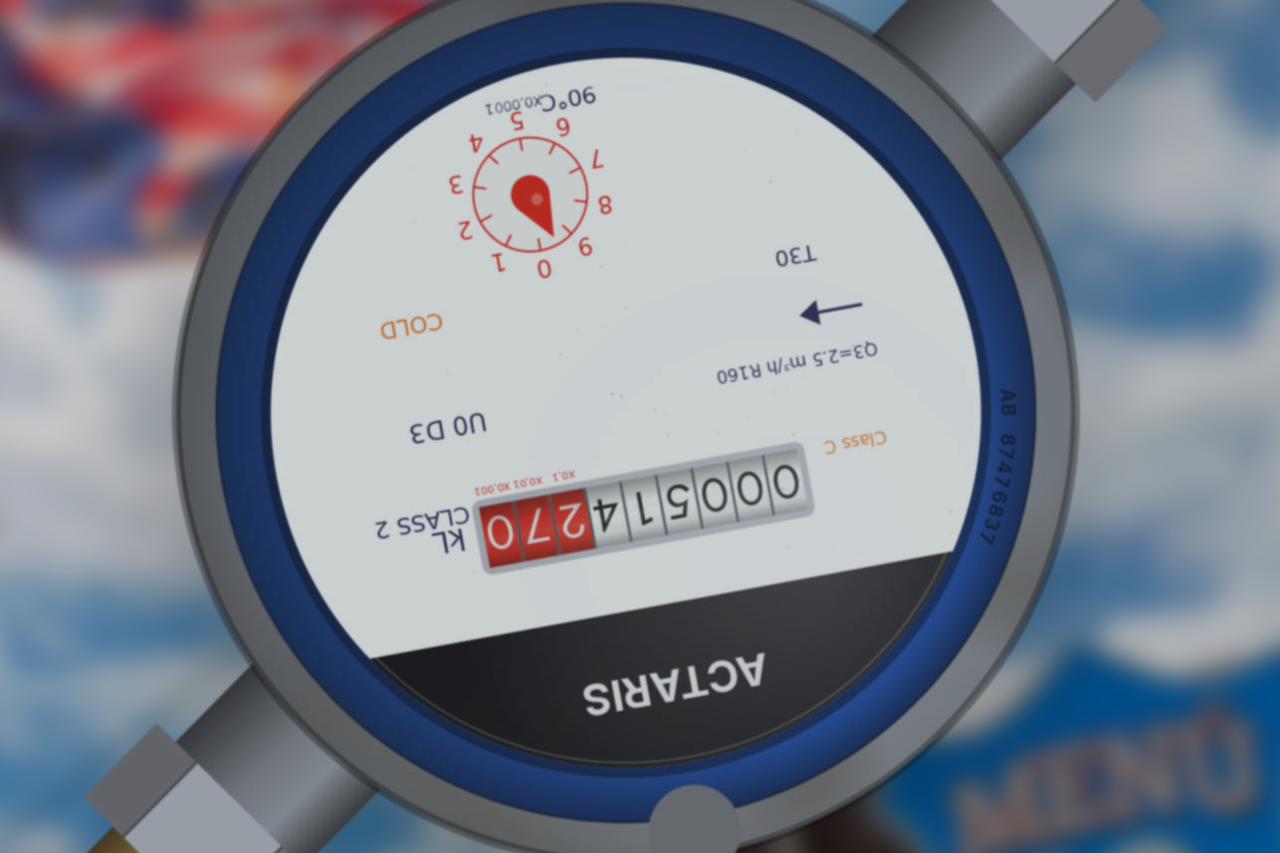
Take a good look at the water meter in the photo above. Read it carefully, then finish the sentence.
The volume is 514.2699 kL
